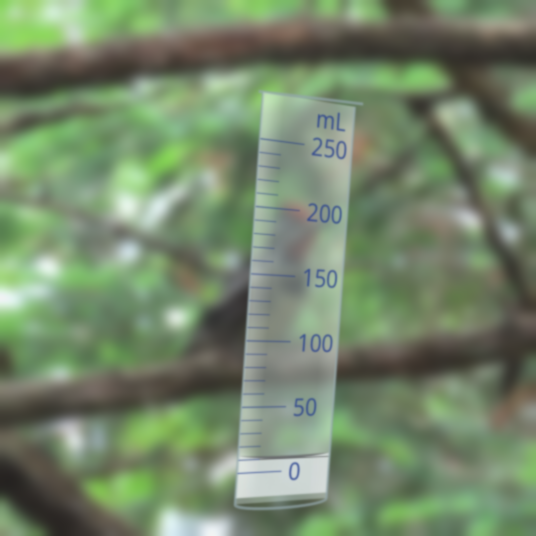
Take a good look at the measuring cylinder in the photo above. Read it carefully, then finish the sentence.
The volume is 10 mL
